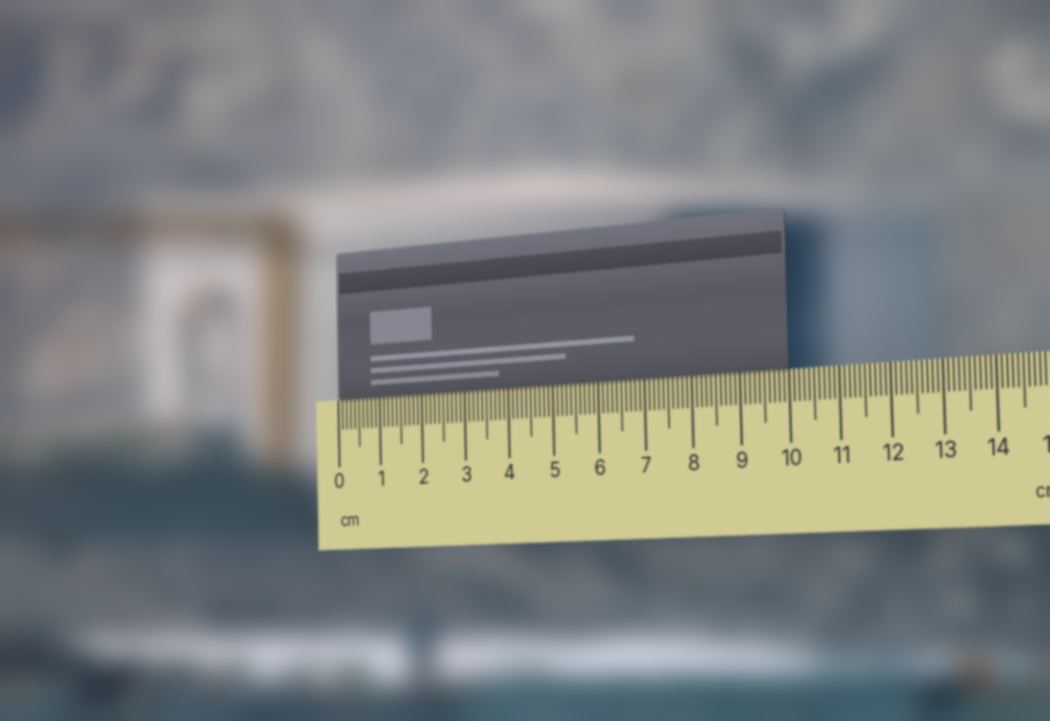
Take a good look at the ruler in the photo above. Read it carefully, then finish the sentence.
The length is 10 cm
